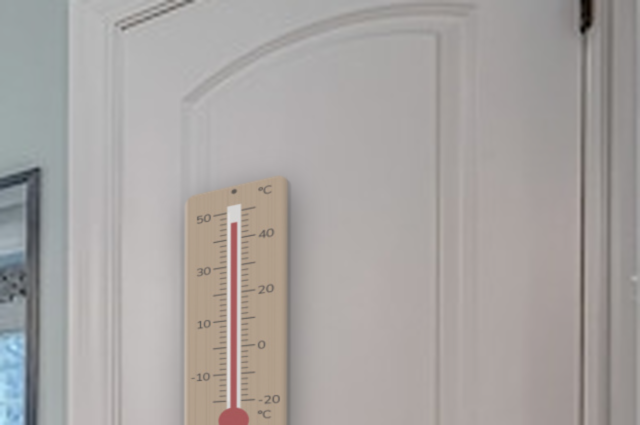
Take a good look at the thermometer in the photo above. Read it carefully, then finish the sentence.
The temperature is 46 °C
